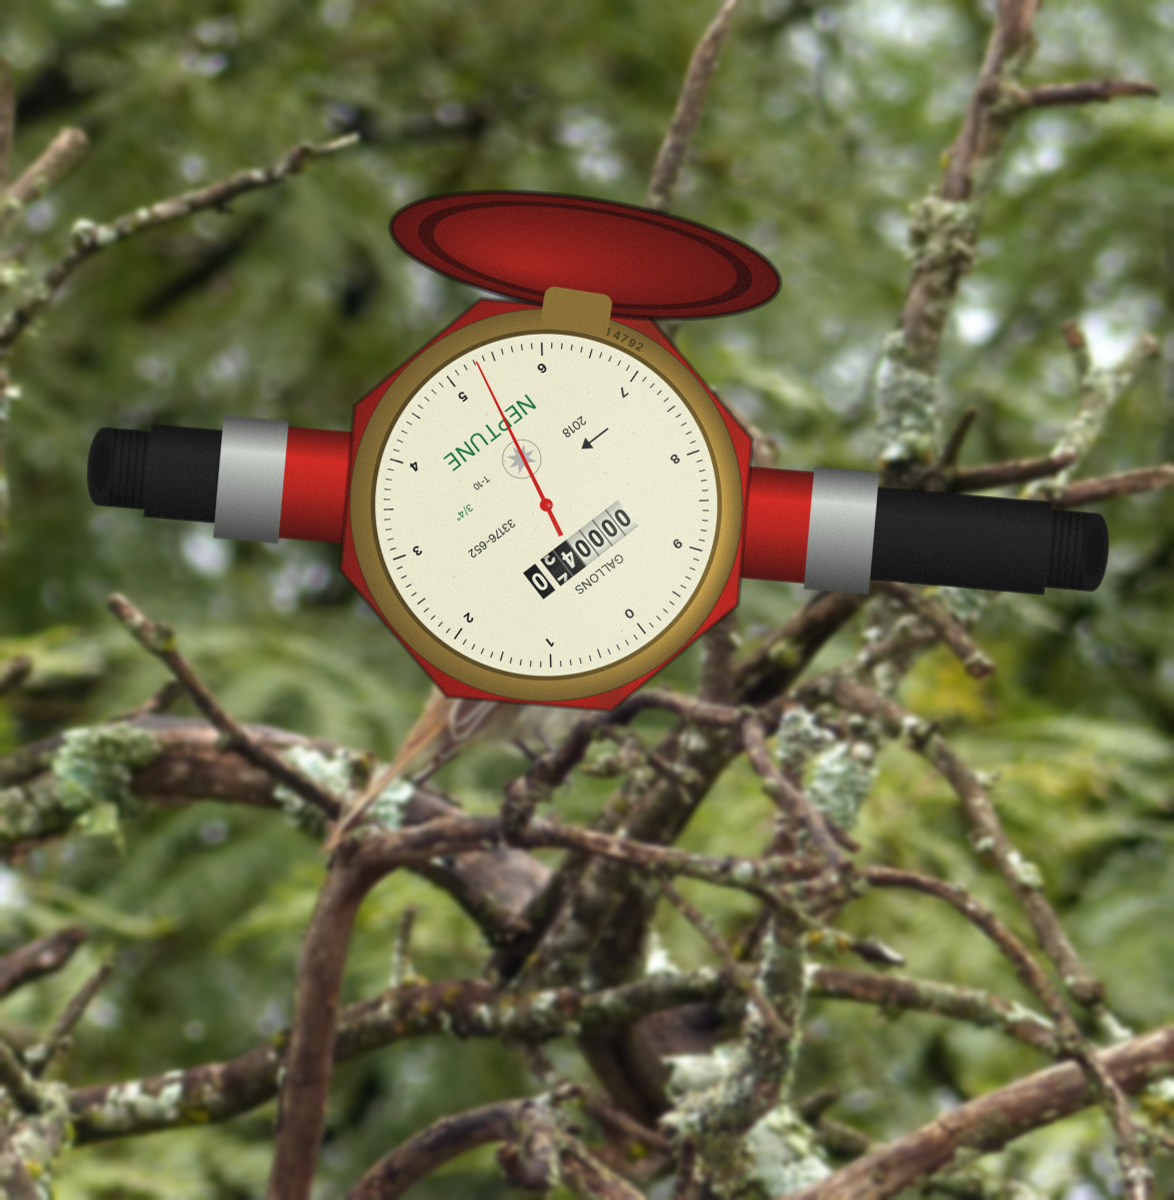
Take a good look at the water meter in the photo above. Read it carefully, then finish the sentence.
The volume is 425.3 gal
